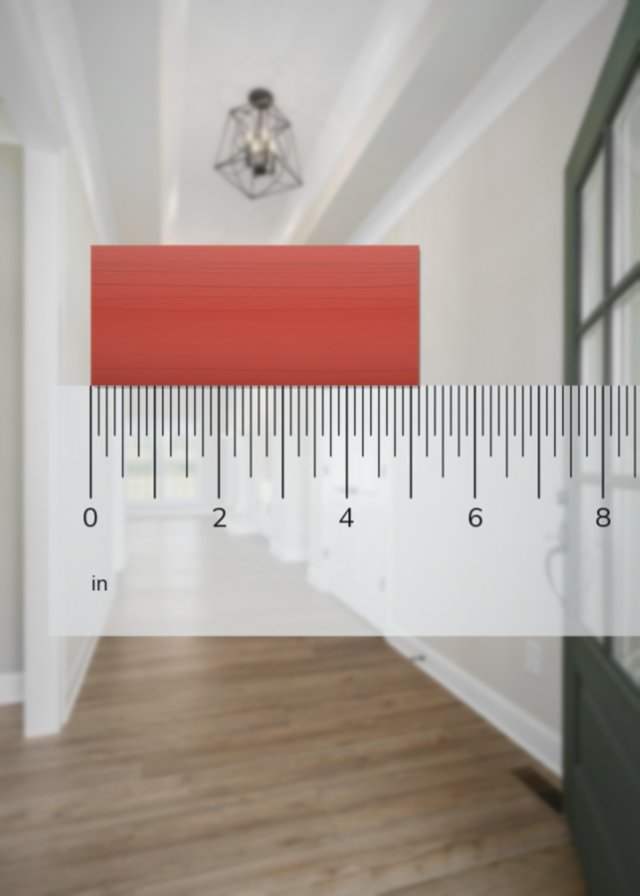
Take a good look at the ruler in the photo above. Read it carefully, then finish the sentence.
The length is 5.125 in
